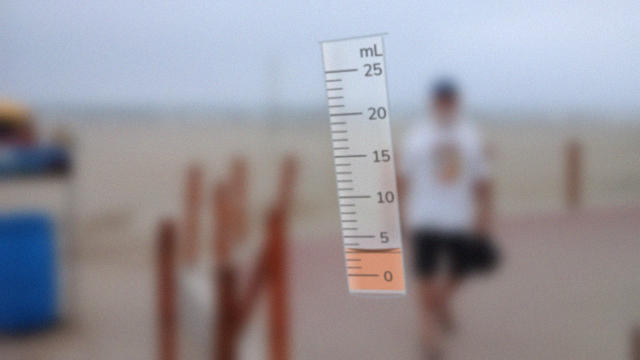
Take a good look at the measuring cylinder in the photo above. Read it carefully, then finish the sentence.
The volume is 3 mL
